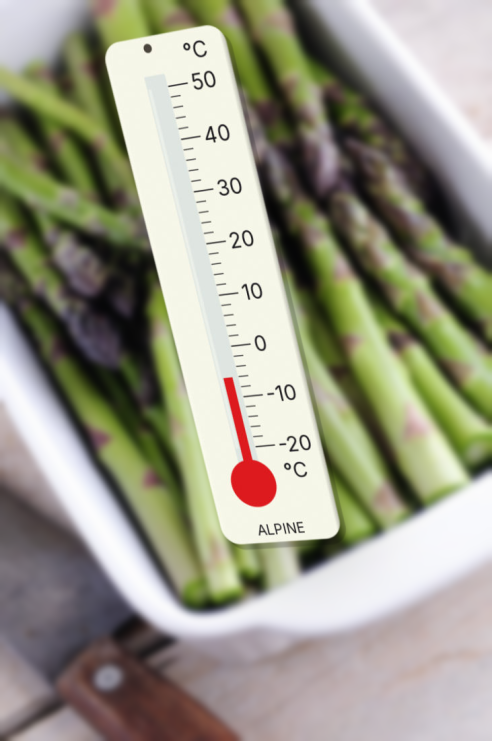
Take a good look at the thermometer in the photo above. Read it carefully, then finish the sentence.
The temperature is -6 °C
